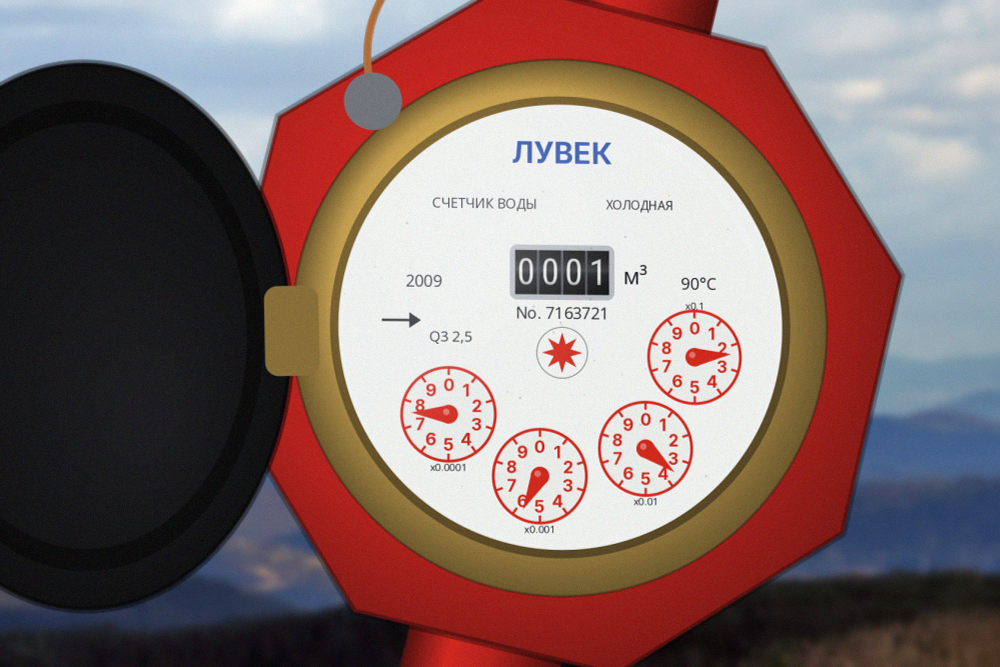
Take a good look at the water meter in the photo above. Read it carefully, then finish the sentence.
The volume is 1.2357 m³
